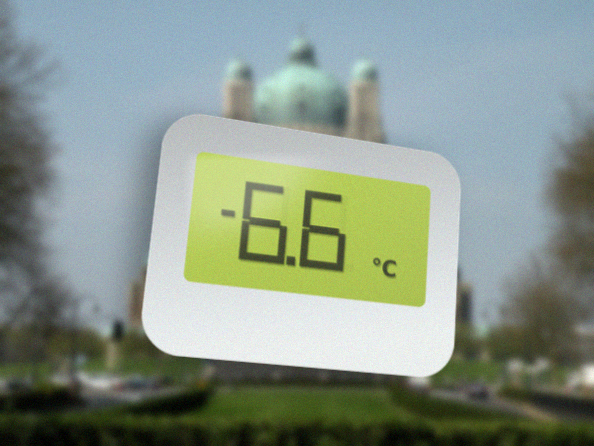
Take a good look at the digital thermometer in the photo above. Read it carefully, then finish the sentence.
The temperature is -6.6 °C
